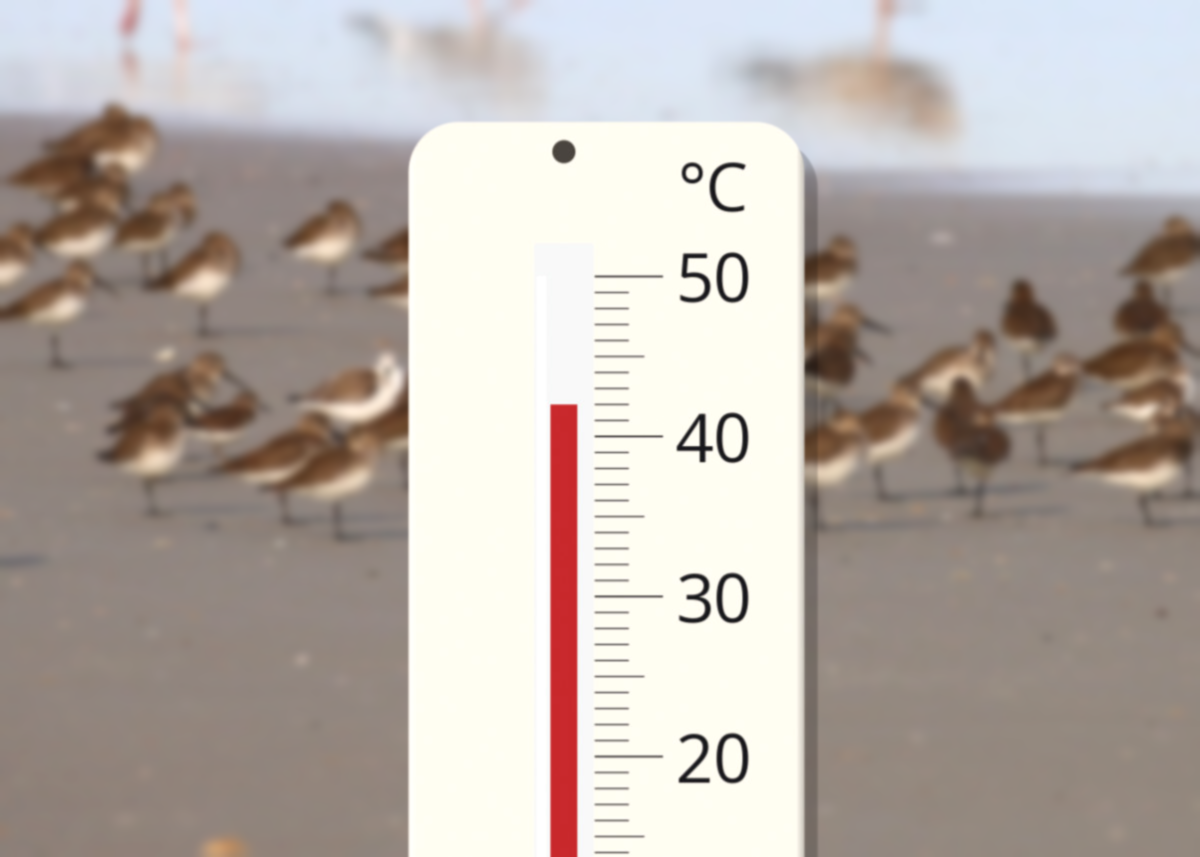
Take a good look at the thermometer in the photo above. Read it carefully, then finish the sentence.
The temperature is 42 °C
